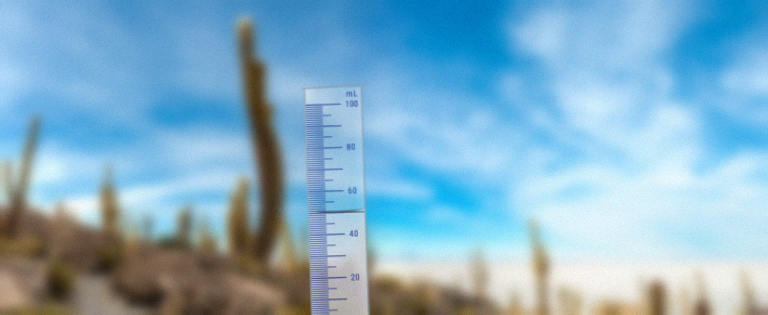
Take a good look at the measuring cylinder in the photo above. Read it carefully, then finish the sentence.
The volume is 50 mL
